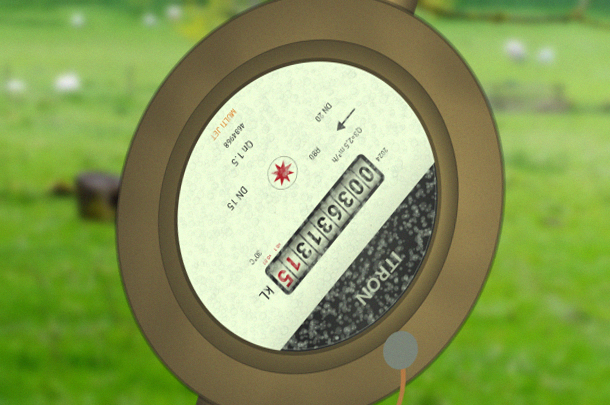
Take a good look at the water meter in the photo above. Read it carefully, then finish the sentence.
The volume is 36313.15 kL
